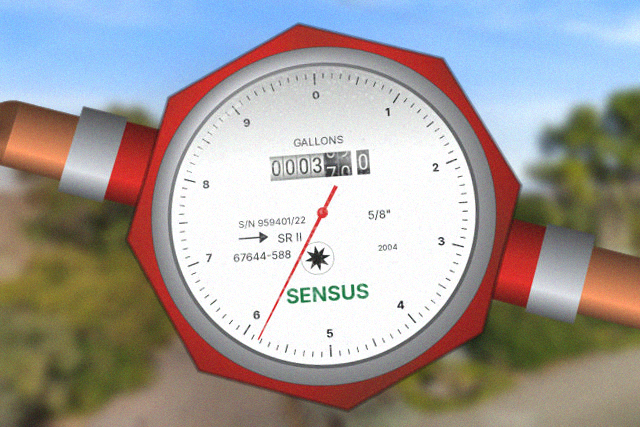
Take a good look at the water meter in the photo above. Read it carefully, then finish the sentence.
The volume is 3695.8 gal
